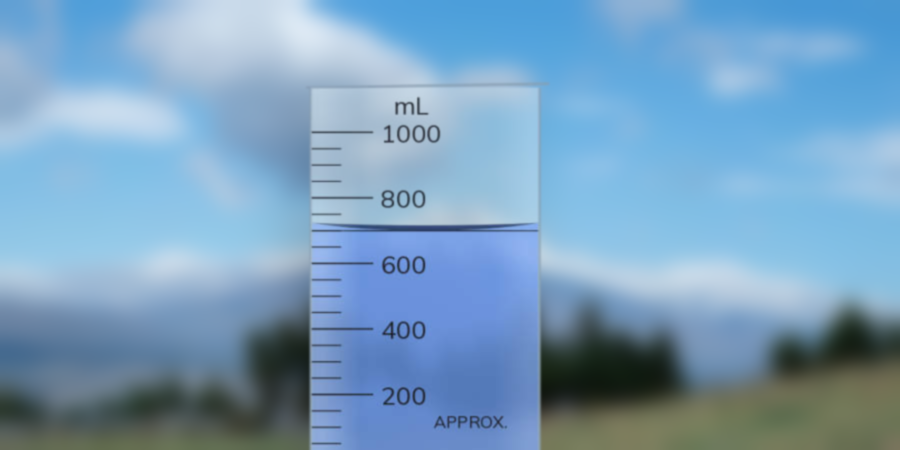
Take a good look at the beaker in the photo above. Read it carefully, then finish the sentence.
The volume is 700 mL
